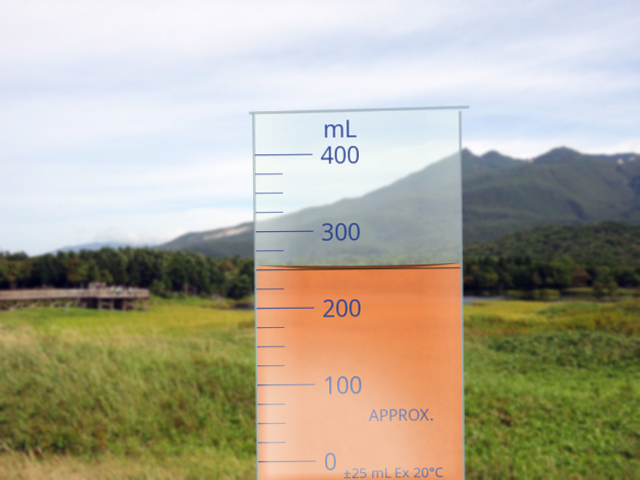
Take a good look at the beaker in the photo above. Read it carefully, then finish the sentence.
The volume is 250 mL
